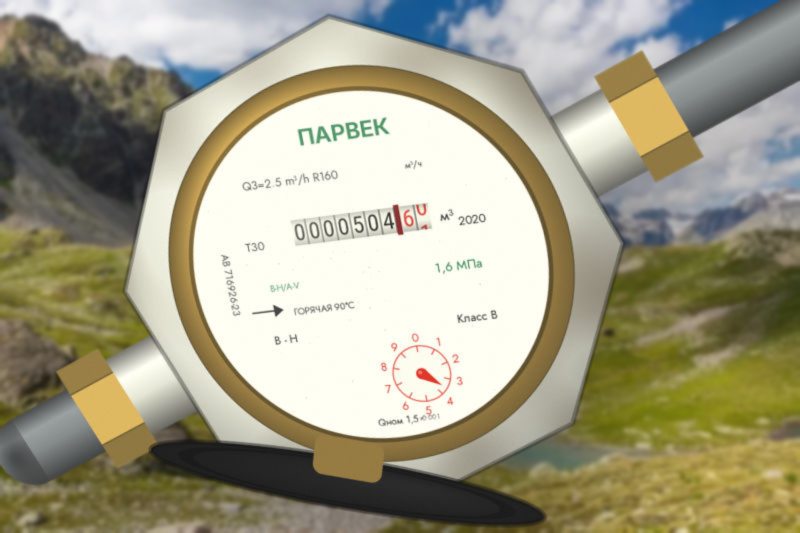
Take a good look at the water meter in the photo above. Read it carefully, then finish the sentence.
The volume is 504.603 m³
